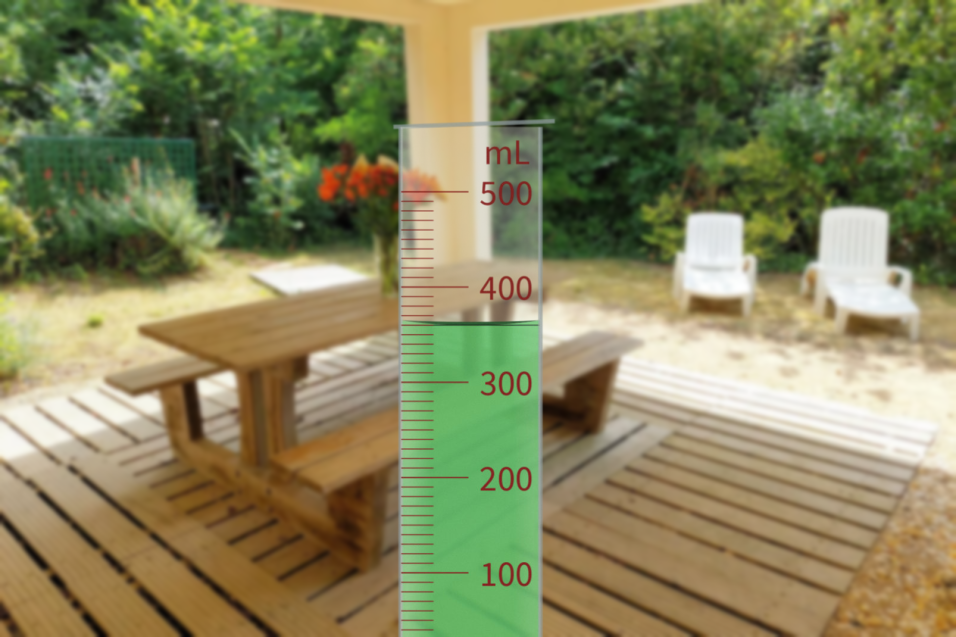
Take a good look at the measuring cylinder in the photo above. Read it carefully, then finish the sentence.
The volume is 360 mL
